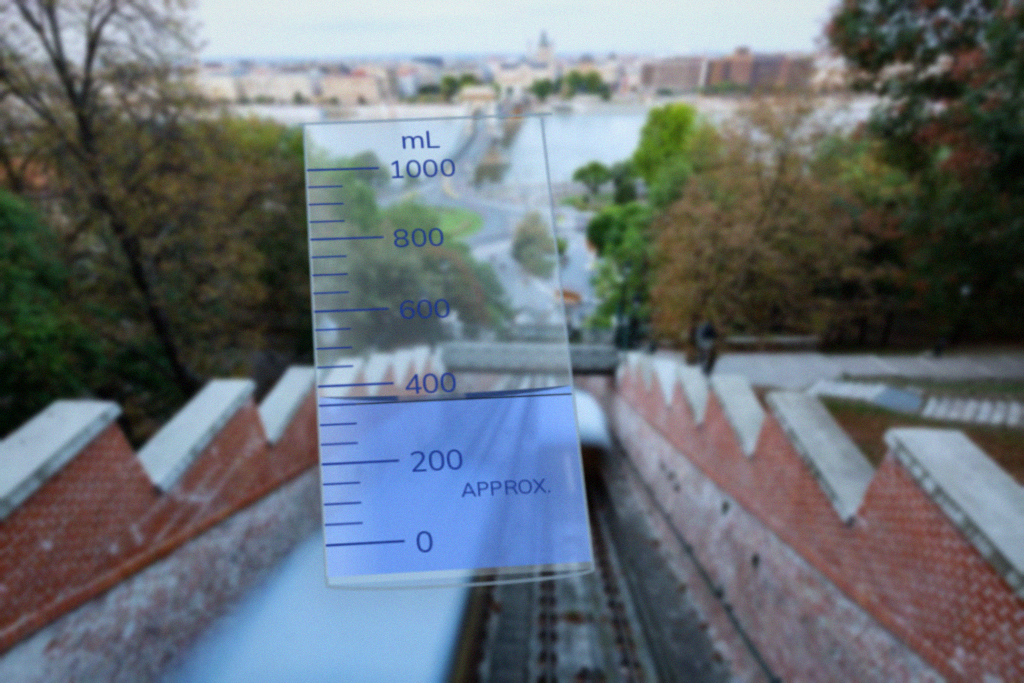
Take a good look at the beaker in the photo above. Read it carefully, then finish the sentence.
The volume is 350 mL
